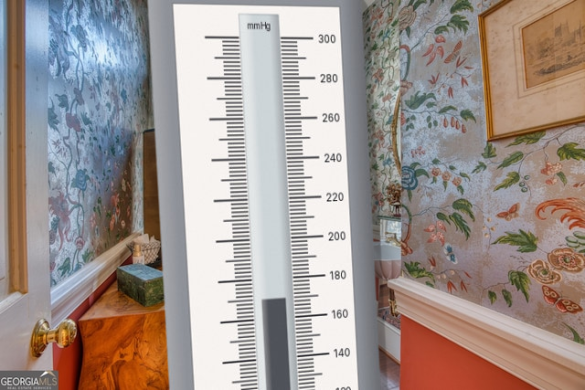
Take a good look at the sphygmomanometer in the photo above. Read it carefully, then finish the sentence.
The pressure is 170 mmHg
